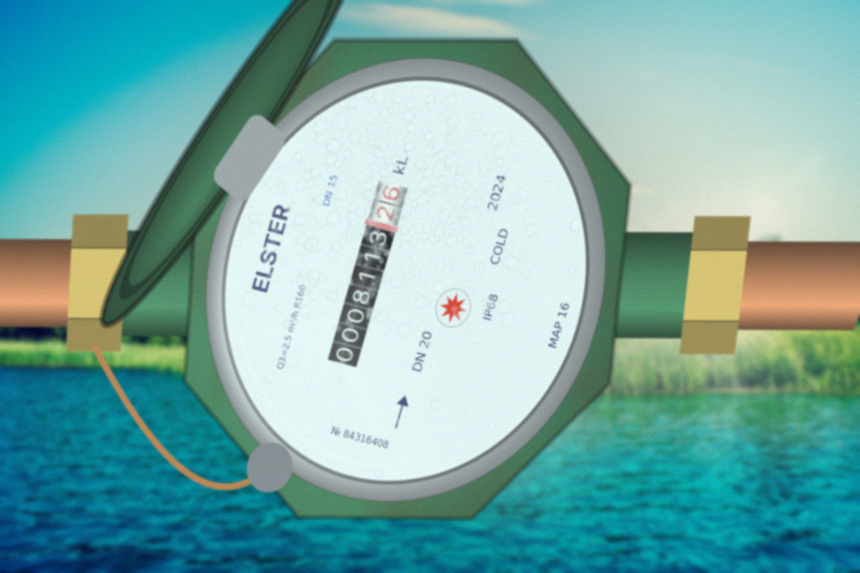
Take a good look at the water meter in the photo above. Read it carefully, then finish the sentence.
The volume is 8113.26 kL
